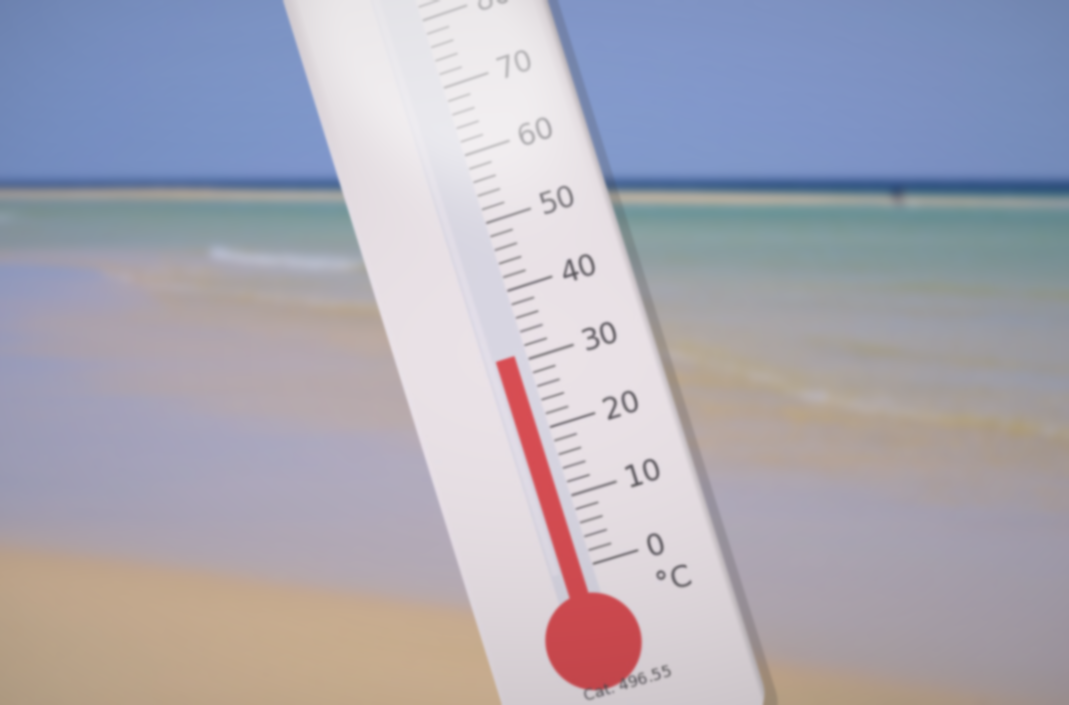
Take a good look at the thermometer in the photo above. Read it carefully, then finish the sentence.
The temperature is 31 °C
